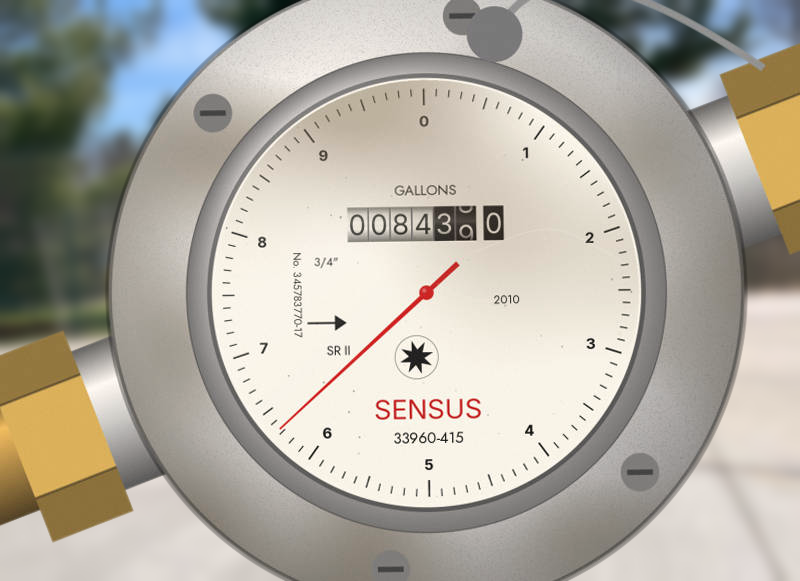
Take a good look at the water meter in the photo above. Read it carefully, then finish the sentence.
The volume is 84386.3 gal
